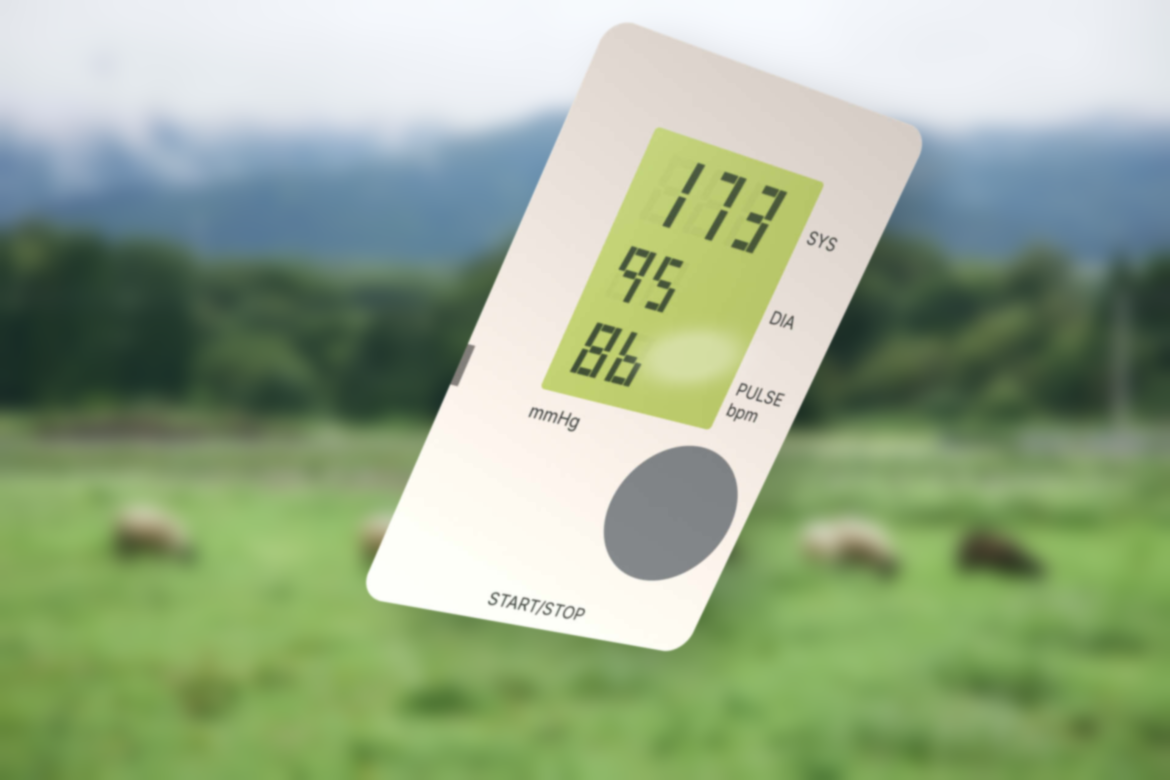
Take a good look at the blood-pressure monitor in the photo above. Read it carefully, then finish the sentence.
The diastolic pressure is 95 mmHg
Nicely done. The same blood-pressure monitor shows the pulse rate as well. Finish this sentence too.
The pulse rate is 86 bpm
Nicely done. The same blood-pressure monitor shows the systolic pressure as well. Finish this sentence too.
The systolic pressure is 173 mmHg
